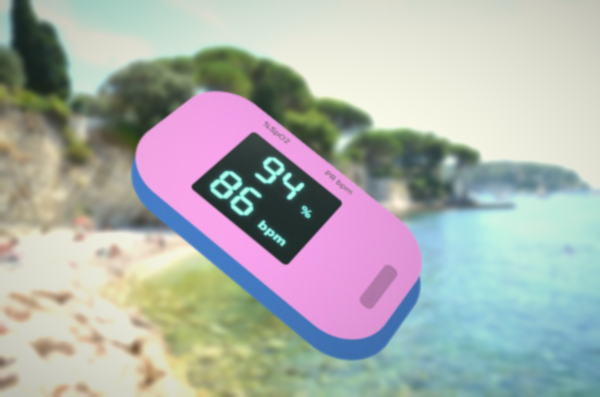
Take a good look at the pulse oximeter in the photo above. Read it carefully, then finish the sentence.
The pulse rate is 86 bpm
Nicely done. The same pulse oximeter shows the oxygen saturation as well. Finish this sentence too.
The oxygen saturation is 94 %
